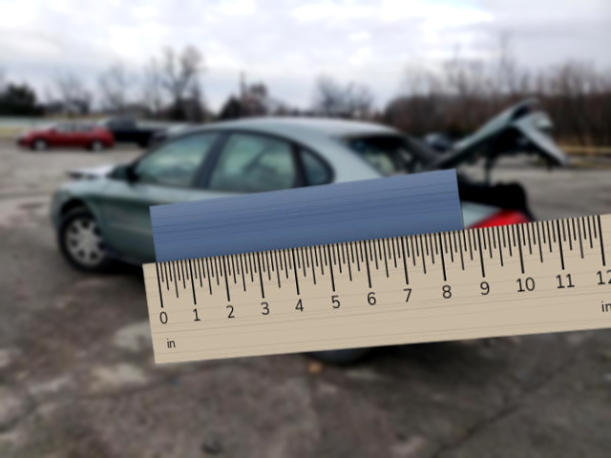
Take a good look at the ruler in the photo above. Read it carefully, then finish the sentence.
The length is 8.625 in
